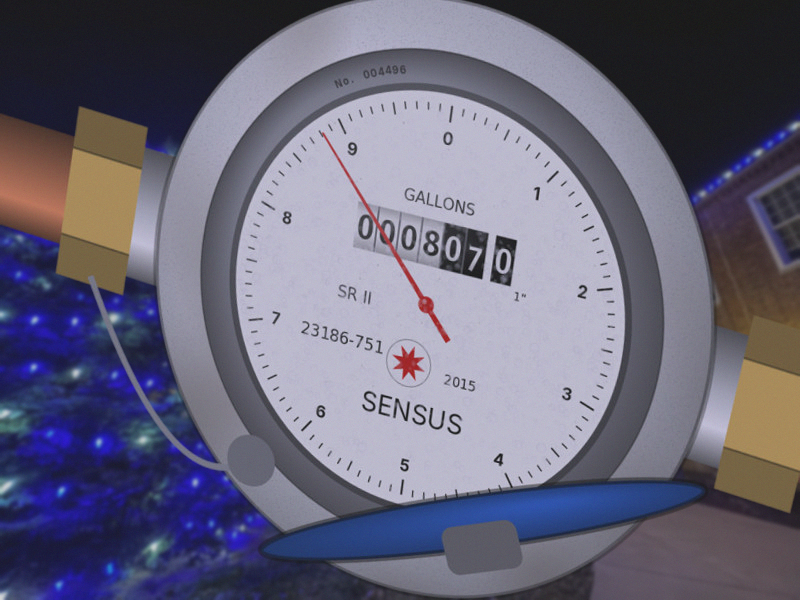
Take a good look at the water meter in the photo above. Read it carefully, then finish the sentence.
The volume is 8068.8 gal
